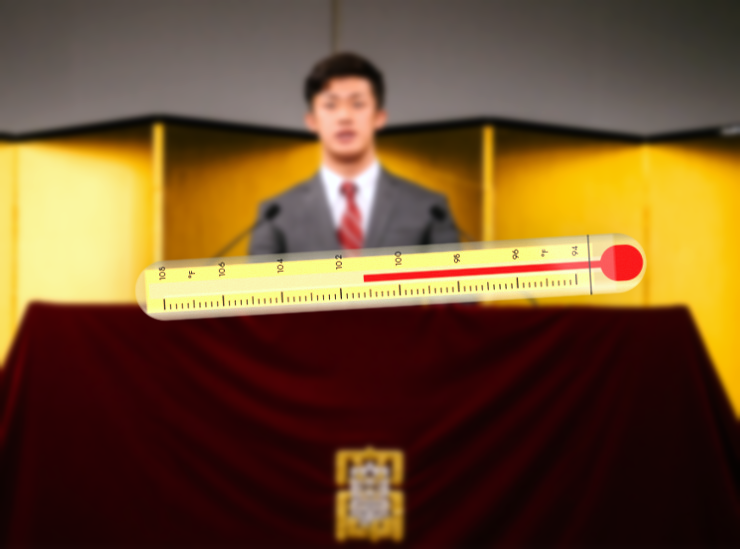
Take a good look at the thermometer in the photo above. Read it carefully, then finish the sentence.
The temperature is 101.2 °F
